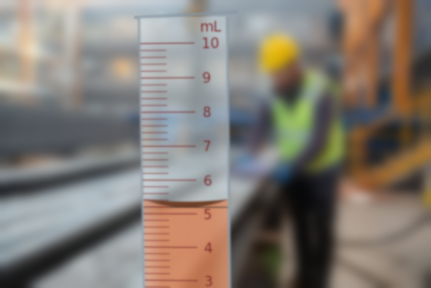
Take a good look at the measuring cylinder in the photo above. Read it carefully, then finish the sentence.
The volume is 5.2 mL
